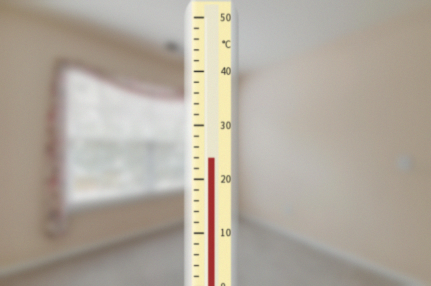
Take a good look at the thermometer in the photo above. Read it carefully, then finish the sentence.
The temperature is 24 °C
